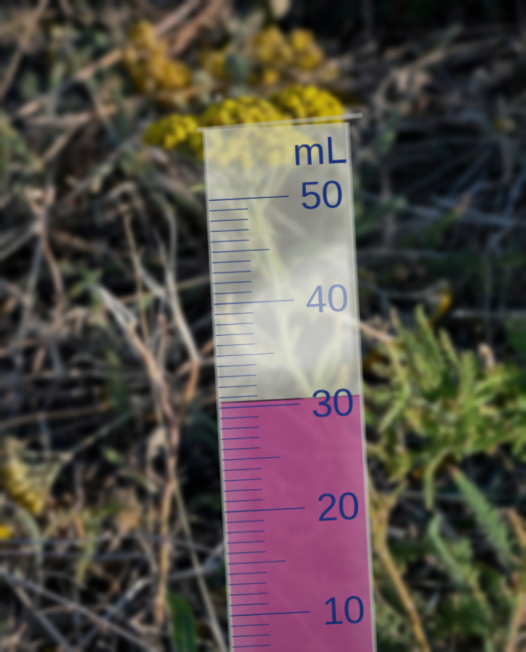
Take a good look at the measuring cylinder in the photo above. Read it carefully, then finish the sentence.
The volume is 30.5 mL
